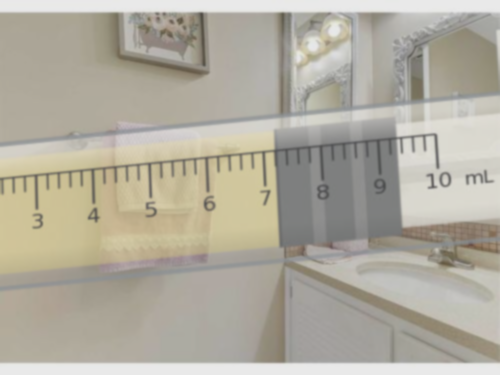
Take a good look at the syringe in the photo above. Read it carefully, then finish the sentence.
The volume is 7.2 mL
